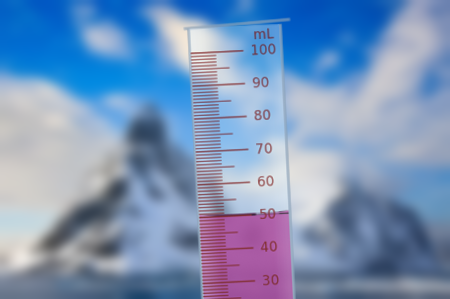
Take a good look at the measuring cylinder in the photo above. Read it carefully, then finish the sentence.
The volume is 50 mL
